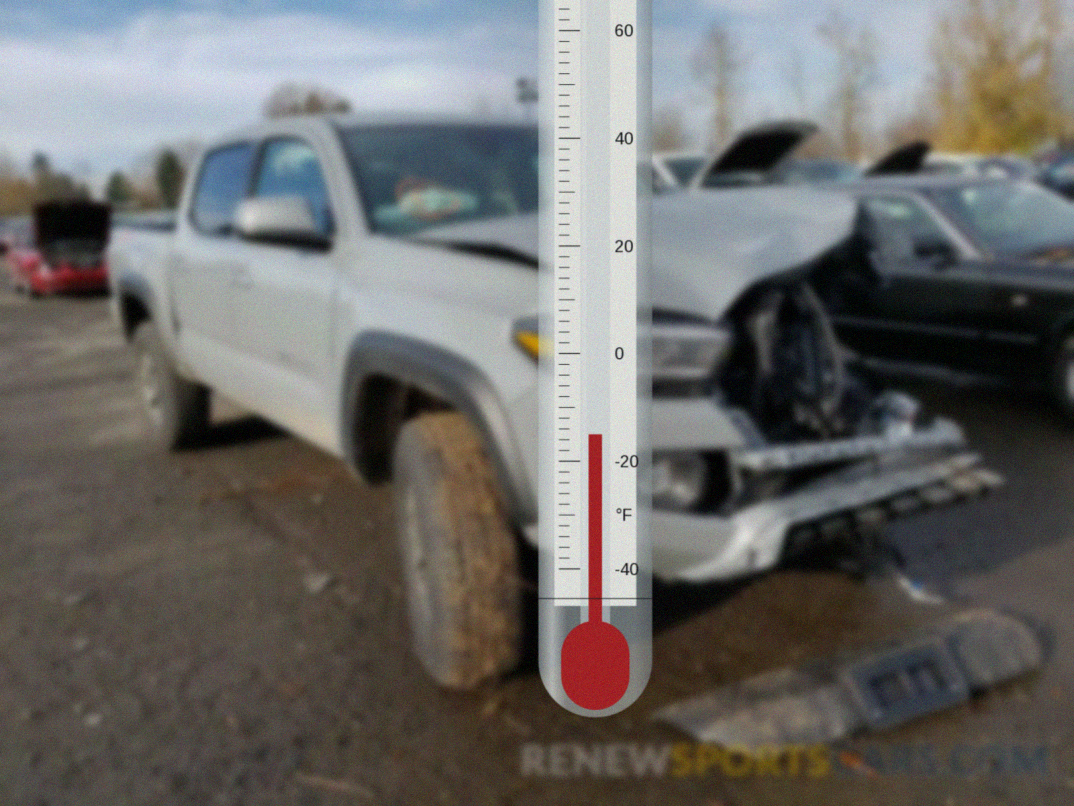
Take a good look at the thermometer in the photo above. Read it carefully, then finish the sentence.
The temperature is -15 °F
